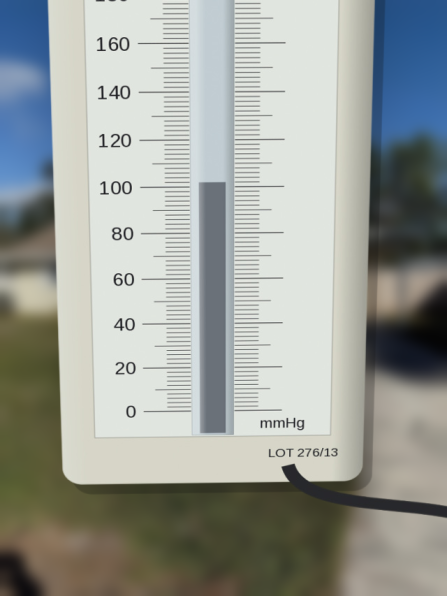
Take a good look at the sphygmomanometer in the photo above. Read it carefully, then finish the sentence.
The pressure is 102 mmHg
